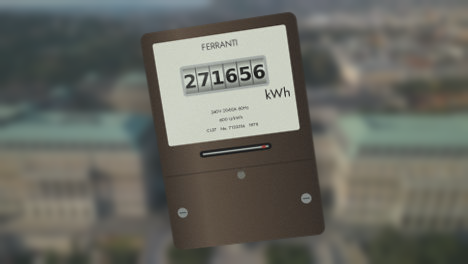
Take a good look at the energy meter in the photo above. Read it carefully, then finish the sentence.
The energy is 271656 kWh
